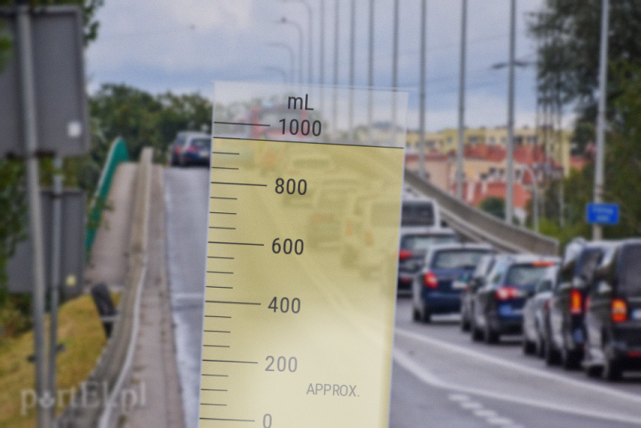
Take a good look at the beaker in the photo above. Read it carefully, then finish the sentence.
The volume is 950 mL
